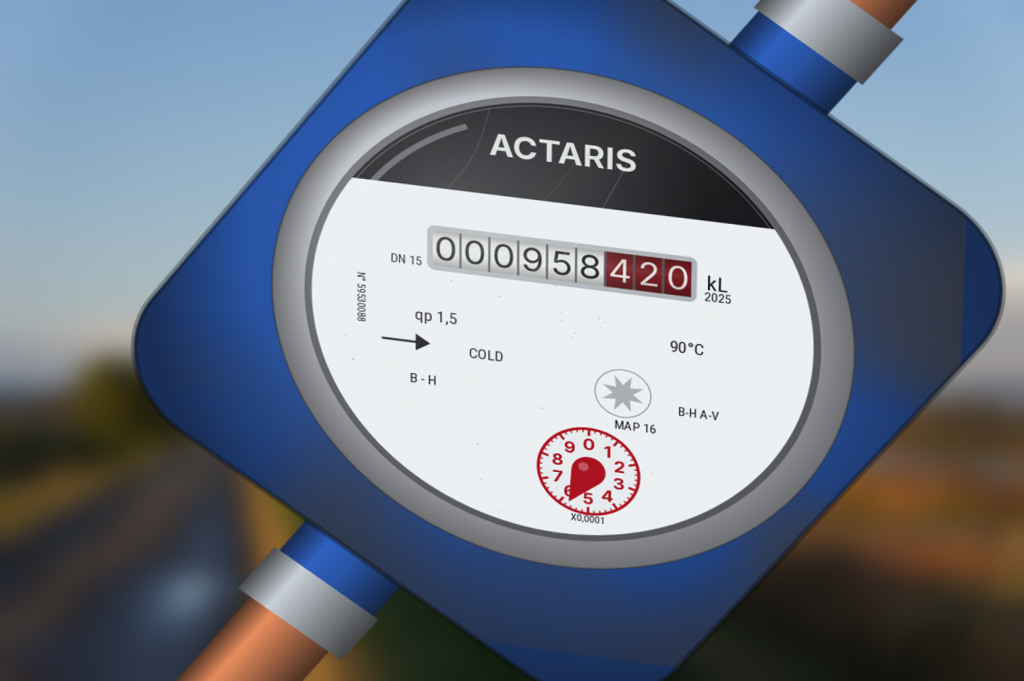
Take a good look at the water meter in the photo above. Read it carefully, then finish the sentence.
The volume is 958.4205 kL
